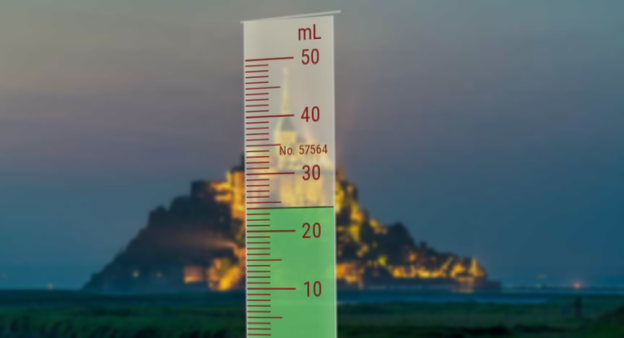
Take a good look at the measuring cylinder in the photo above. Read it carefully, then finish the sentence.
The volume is 24 mL
